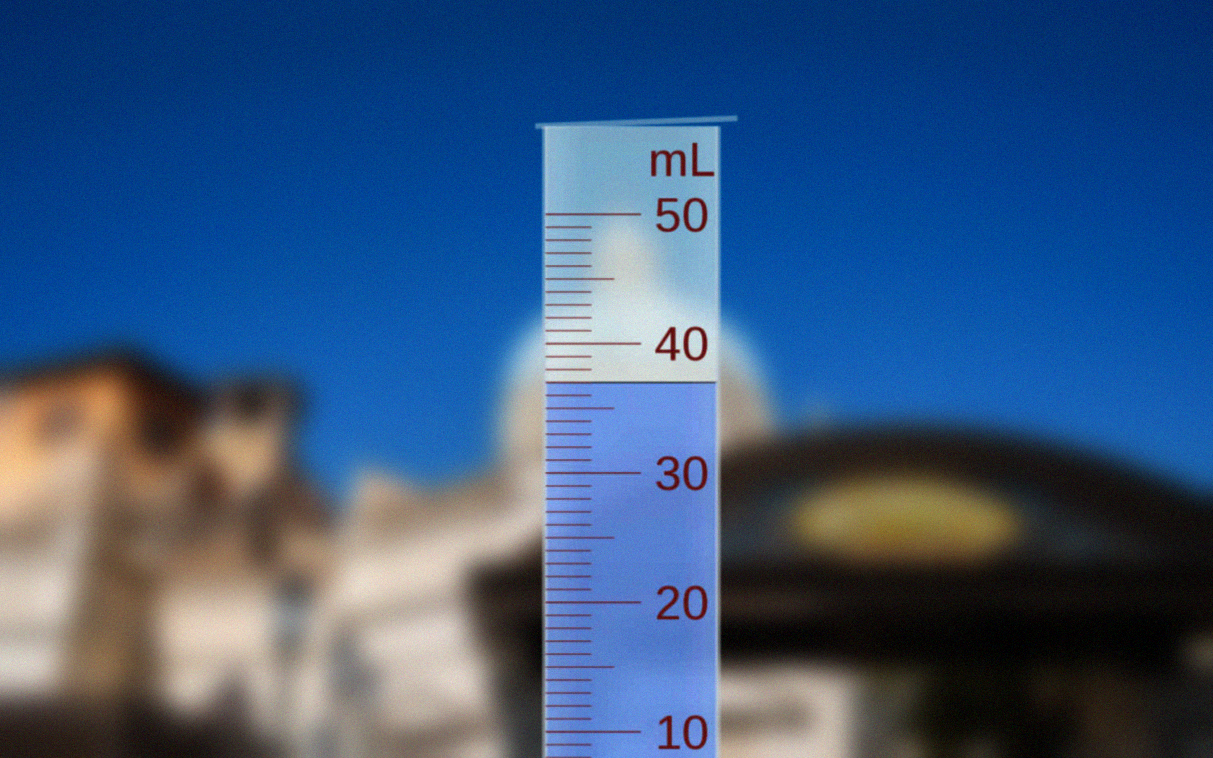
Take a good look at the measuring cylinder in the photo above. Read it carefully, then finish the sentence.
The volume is 37 mL
